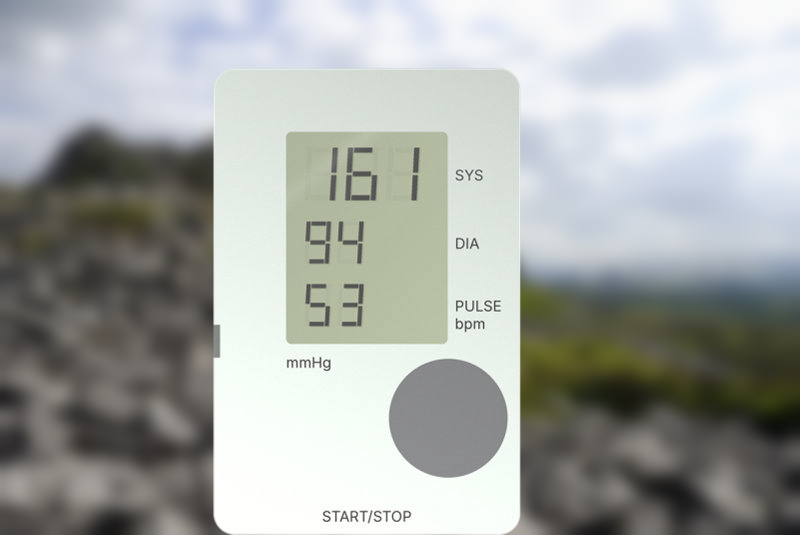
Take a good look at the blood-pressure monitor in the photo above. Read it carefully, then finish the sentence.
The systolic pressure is 161 mmHg
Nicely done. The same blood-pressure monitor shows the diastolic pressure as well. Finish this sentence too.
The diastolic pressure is 94 mmHg
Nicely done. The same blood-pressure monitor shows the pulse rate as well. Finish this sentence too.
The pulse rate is 53 bpm
